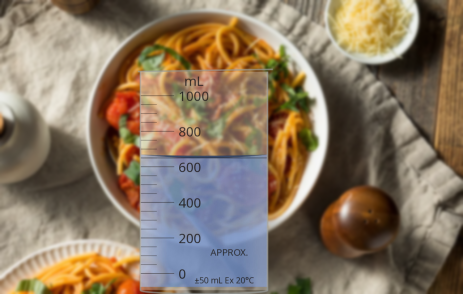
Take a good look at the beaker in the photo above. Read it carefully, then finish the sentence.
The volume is 650 mL
